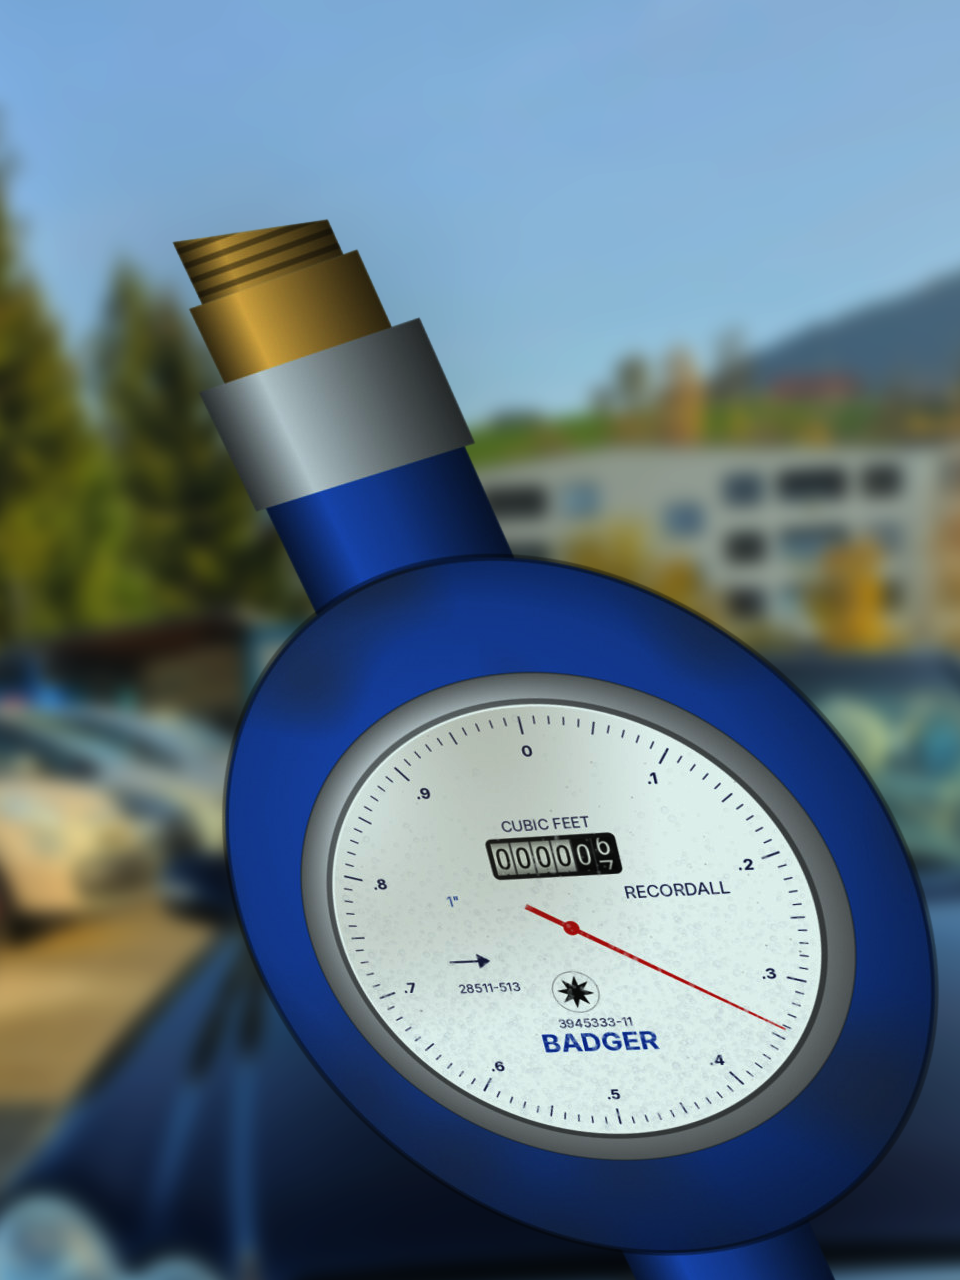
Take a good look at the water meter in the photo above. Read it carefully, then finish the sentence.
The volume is 6.34 ft³
